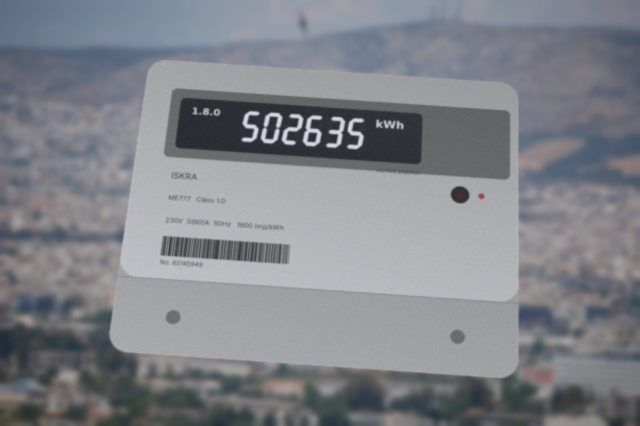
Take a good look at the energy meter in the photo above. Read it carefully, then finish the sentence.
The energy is 502635 kWh
